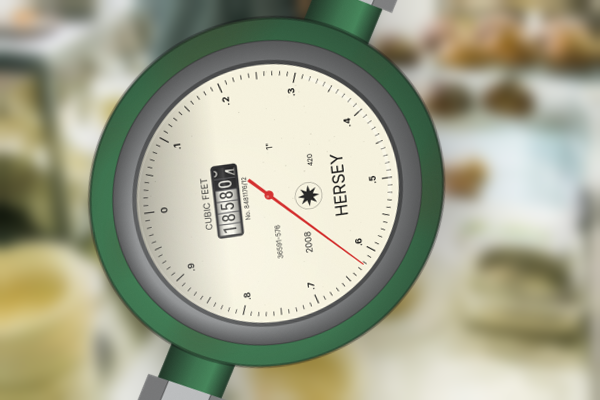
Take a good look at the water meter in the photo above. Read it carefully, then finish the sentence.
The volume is 185803.62 ft³
